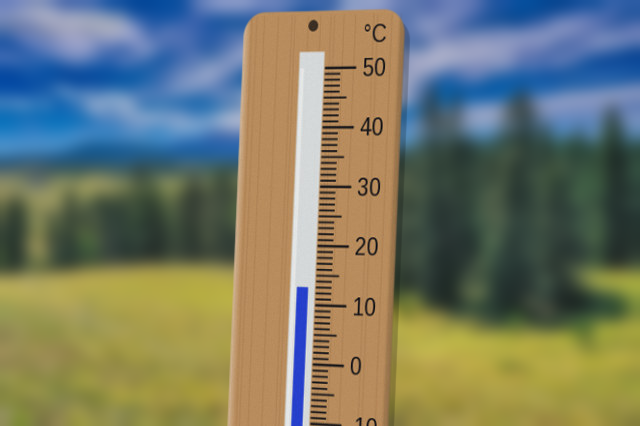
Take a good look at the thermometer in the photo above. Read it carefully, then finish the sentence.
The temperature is 13 °C
